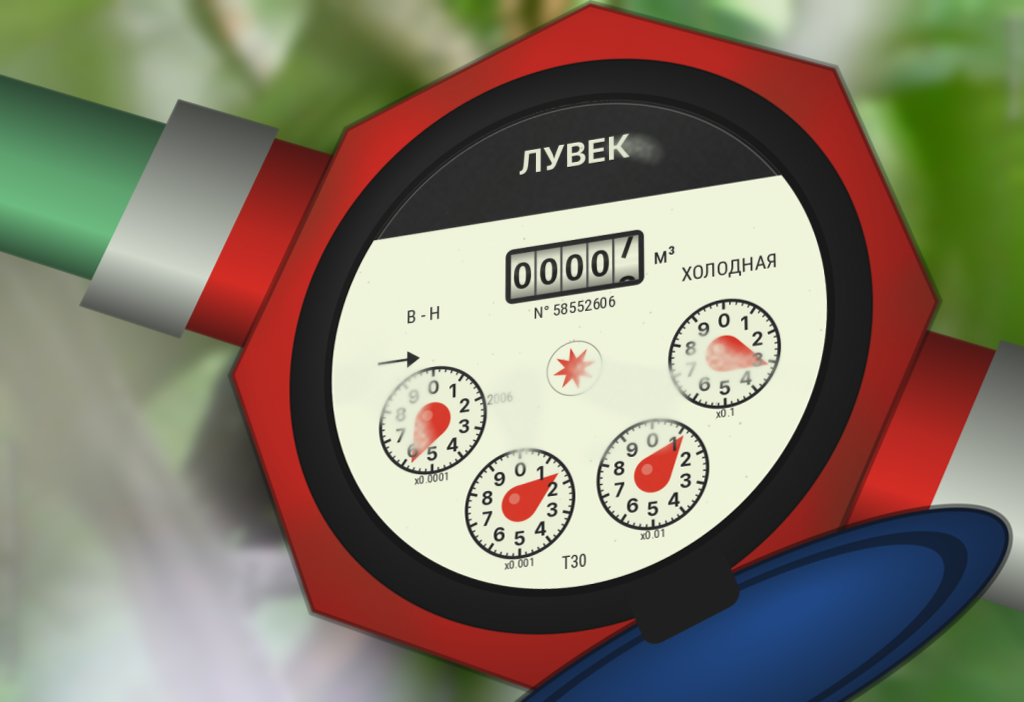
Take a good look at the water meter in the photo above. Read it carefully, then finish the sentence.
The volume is 7.3115 m³
